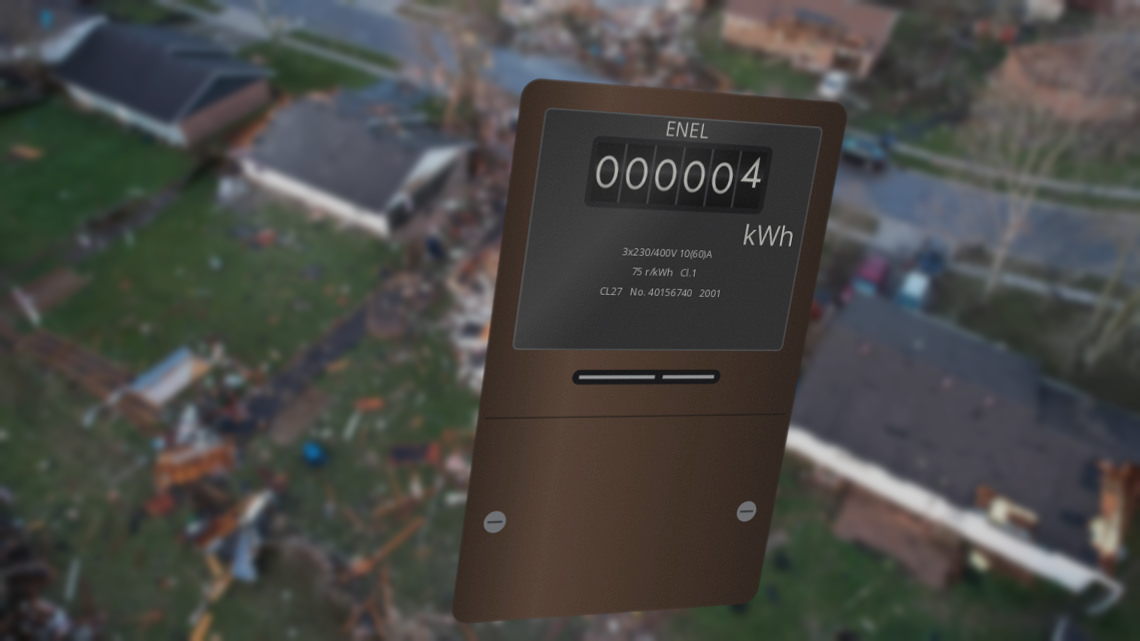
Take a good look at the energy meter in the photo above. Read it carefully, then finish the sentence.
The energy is 4 kWh
